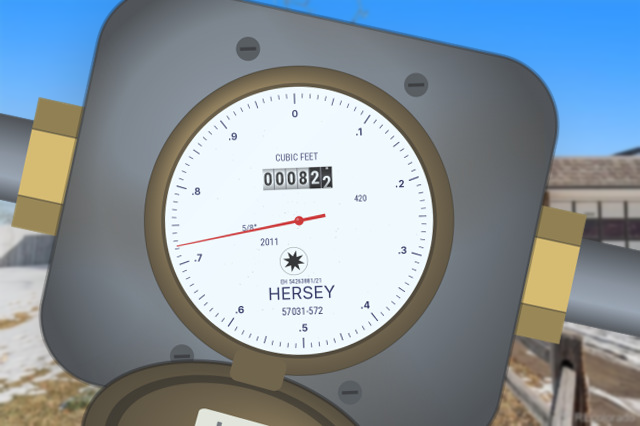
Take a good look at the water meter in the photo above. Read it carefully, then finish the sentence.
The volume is 821.72 ft³
